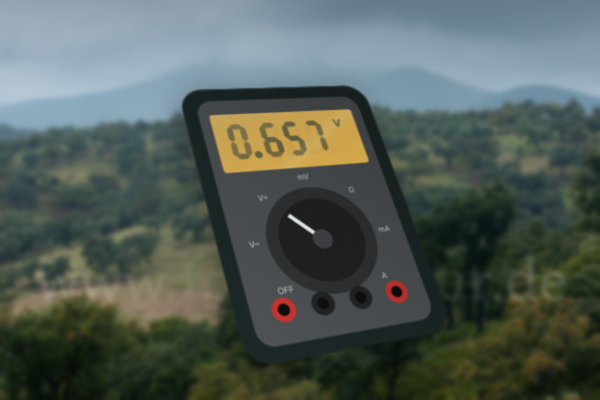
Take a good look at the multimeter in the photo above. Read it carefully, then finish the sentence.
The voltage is 0.657 V
